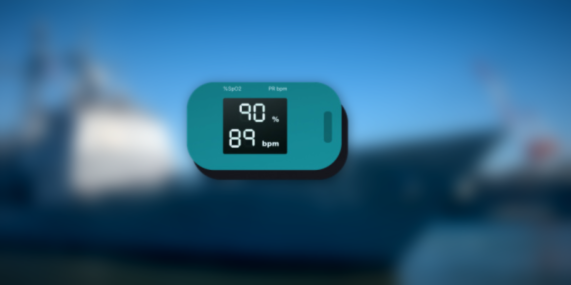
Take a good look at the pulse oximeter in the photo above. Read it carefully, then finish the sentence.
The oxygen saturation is 90 %
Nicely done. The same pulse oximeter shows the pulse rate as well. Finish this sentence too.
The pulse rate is 89 bpm
